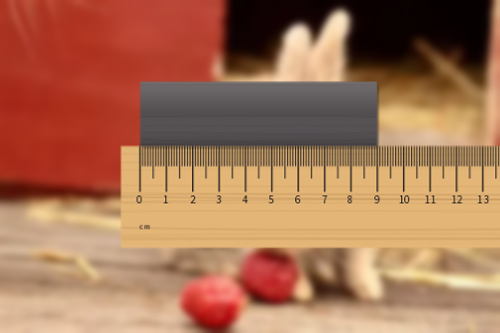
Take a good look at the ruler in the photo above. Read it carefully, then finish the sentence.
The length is 9 cm
